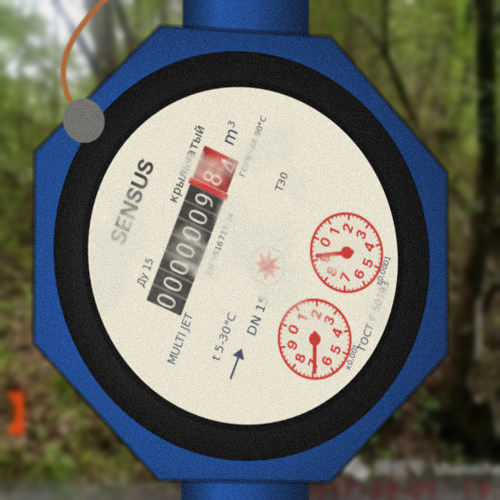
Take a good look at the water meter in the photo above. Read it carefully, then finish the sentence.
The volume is 9.8369 m³
